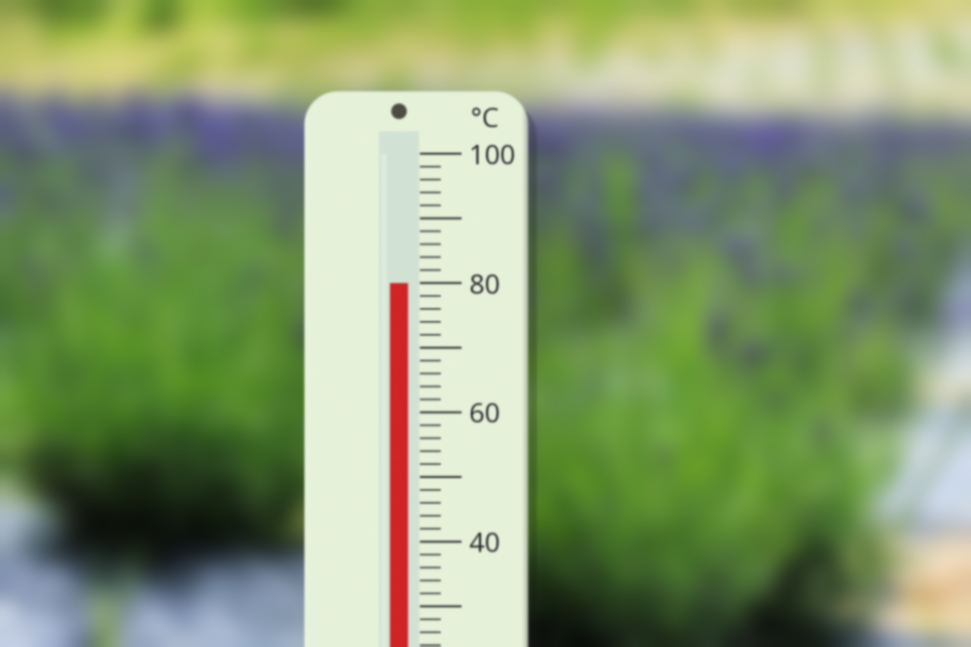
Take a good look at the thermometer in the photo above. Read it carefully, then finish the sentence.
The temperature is 80 °C
